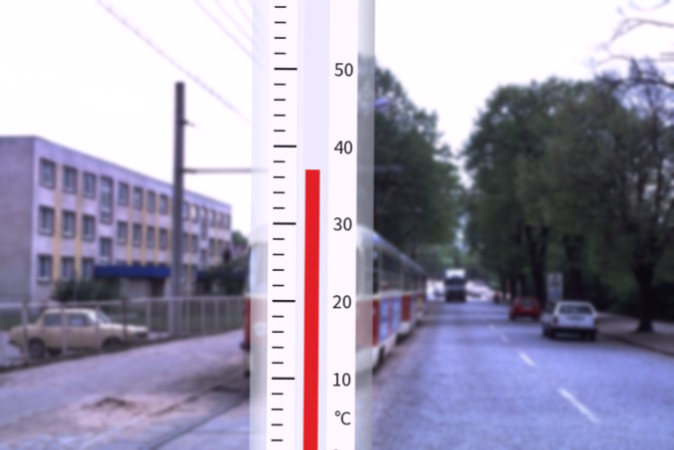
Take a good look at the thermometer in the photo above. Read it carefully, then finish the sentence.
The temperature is 37 °C
